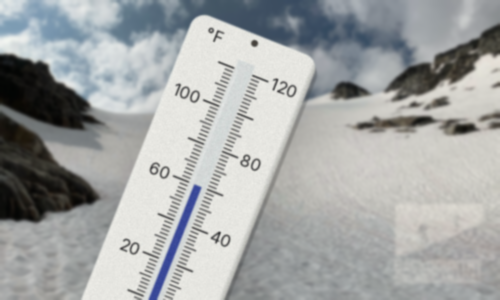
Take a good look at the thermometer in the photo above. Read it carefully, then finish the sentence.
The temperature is 60 °F
